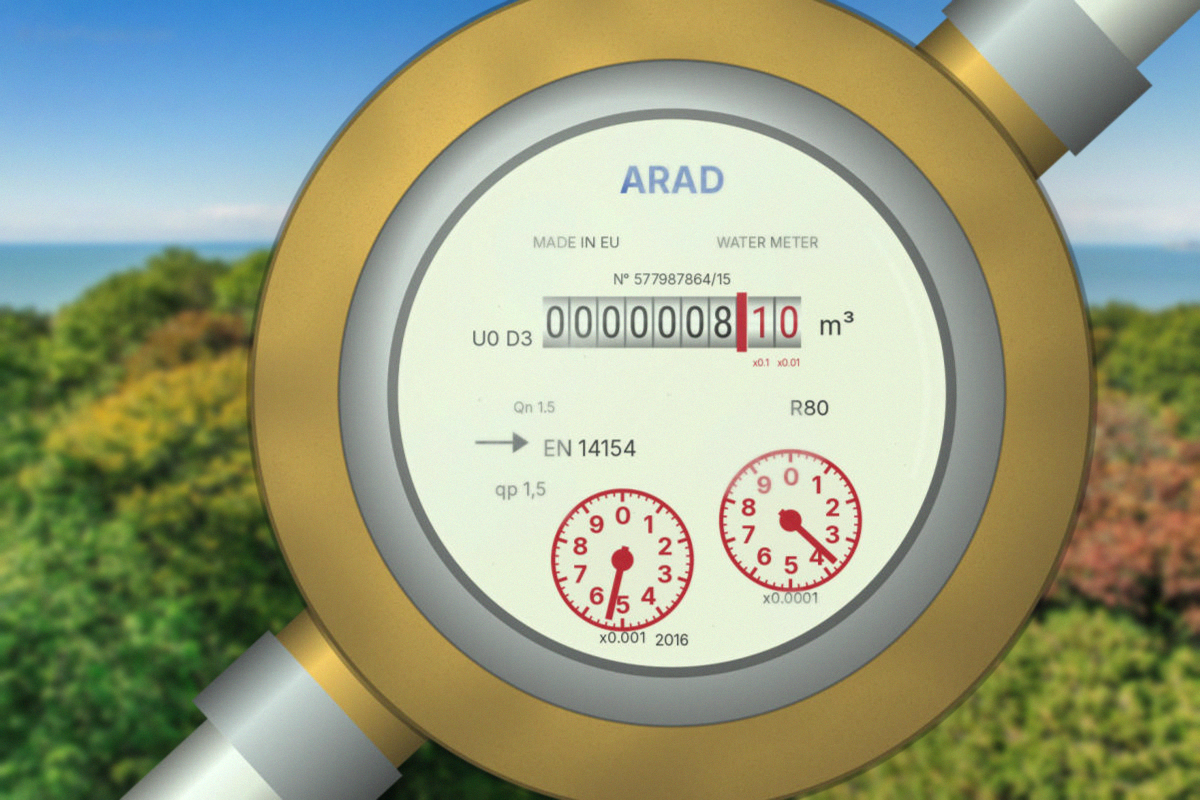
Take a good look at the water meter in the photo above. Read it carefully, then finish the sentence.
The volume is 8.1053 m³
